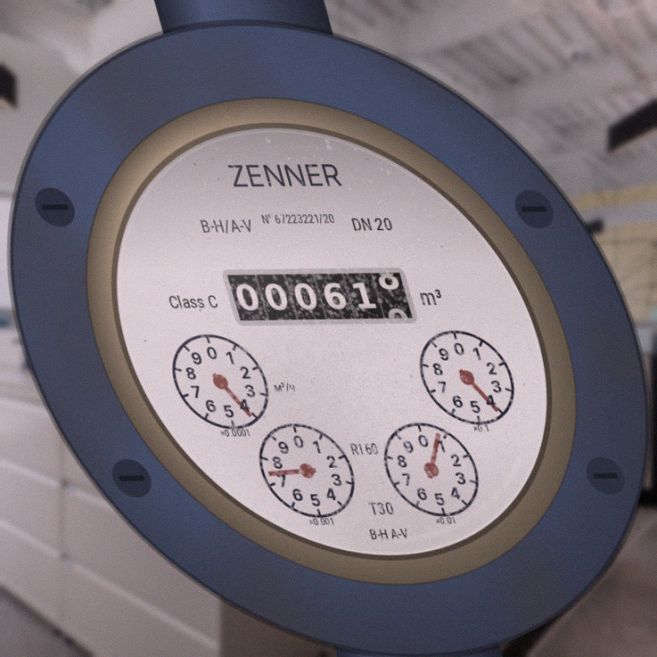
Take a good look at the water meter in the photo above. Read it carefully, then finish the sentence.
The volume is 618.4074 m³
